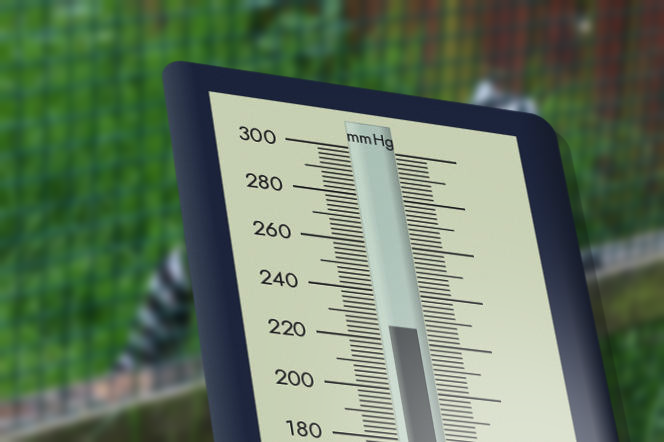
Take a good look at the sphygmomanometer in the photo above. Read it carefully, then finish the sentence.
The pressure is 226 mmHg
